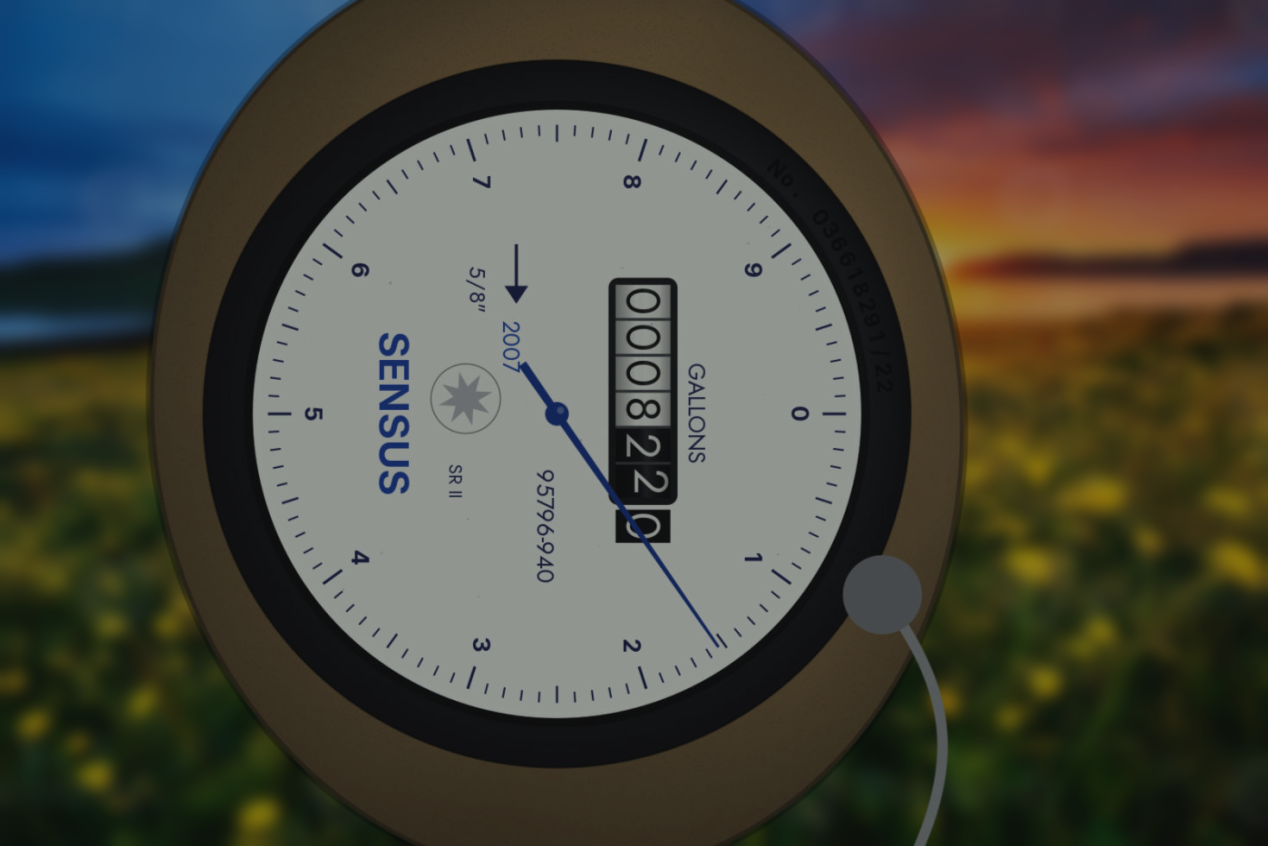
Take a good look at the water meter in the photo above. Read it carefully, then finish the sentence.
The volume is 8221.5 gal
